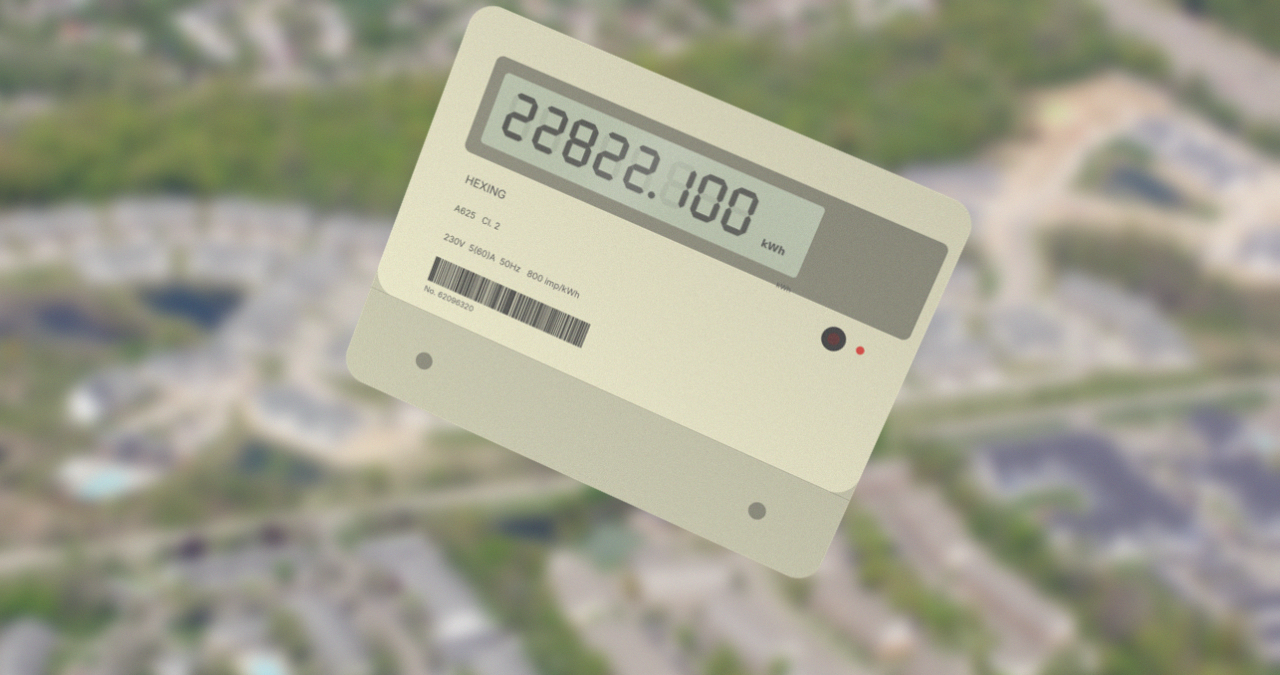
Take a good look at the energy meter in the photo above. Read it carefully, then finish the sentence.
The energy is 22822.100 kWh
